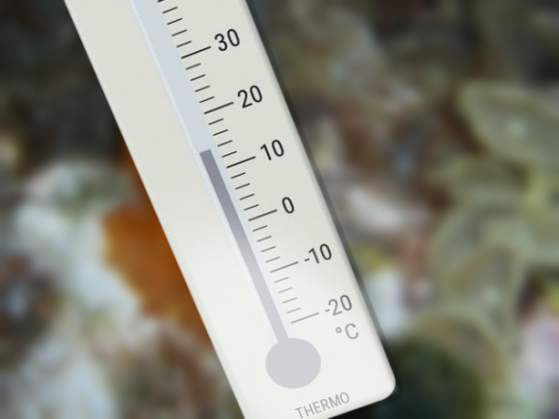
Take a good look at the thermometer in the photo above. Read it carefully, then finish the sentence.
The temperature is 14 °C
